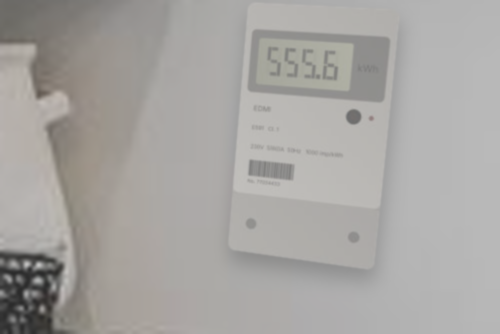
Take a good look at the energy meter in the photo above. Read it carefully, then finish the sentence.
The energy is 555.6 kWh
